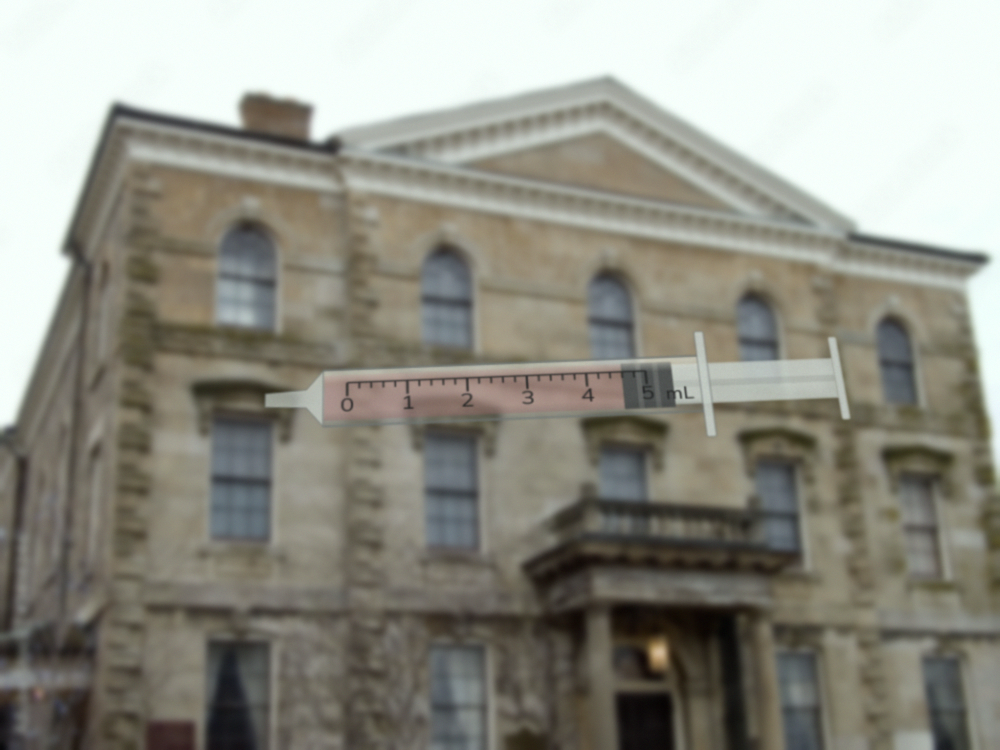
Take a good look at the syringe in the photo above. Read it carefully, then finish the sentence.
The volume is 4.6 mL
